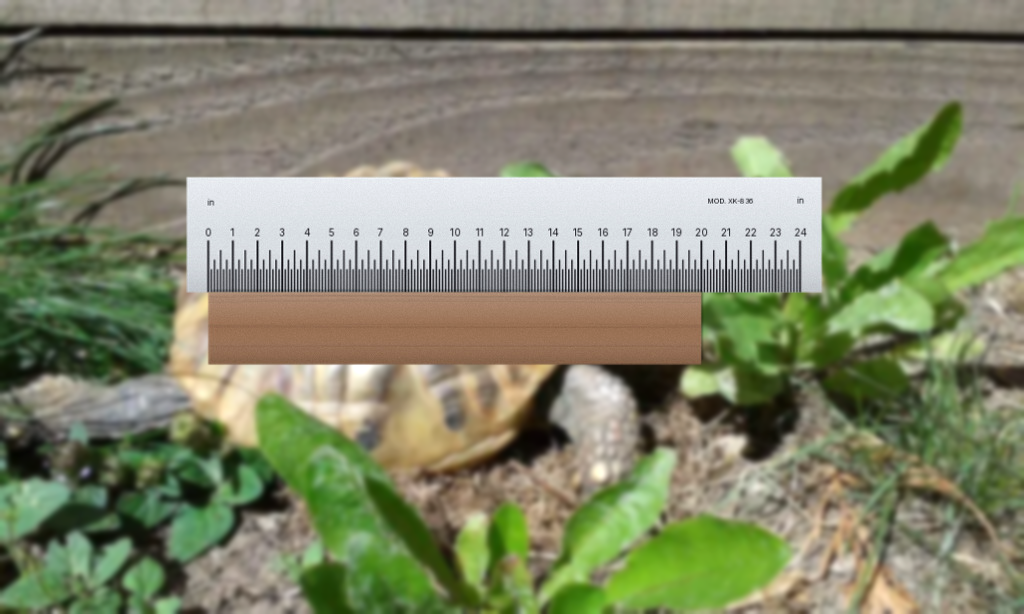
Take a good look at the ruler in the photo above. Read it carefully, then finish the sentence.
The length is 20 in
